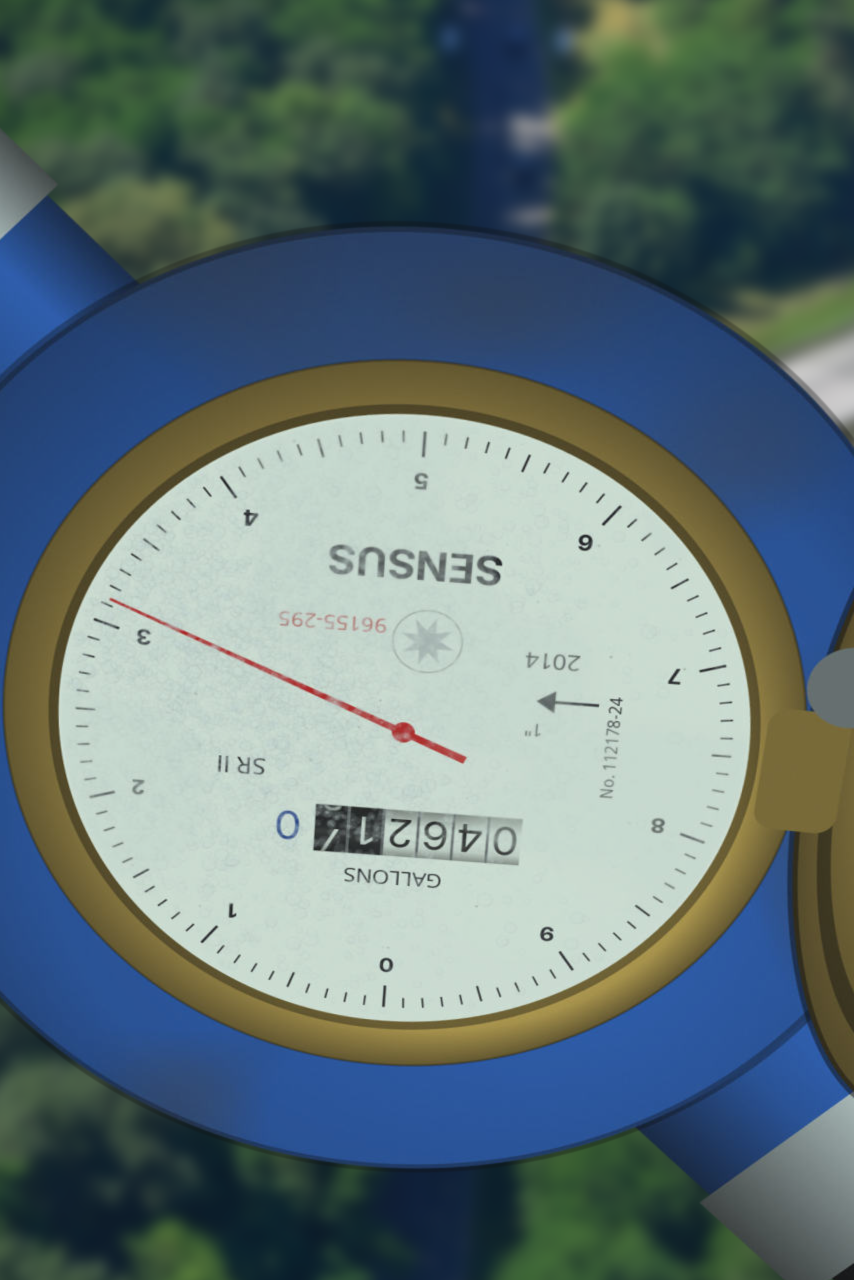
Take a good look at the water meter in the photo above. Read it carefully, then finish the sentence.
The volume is 462173.1 gal
